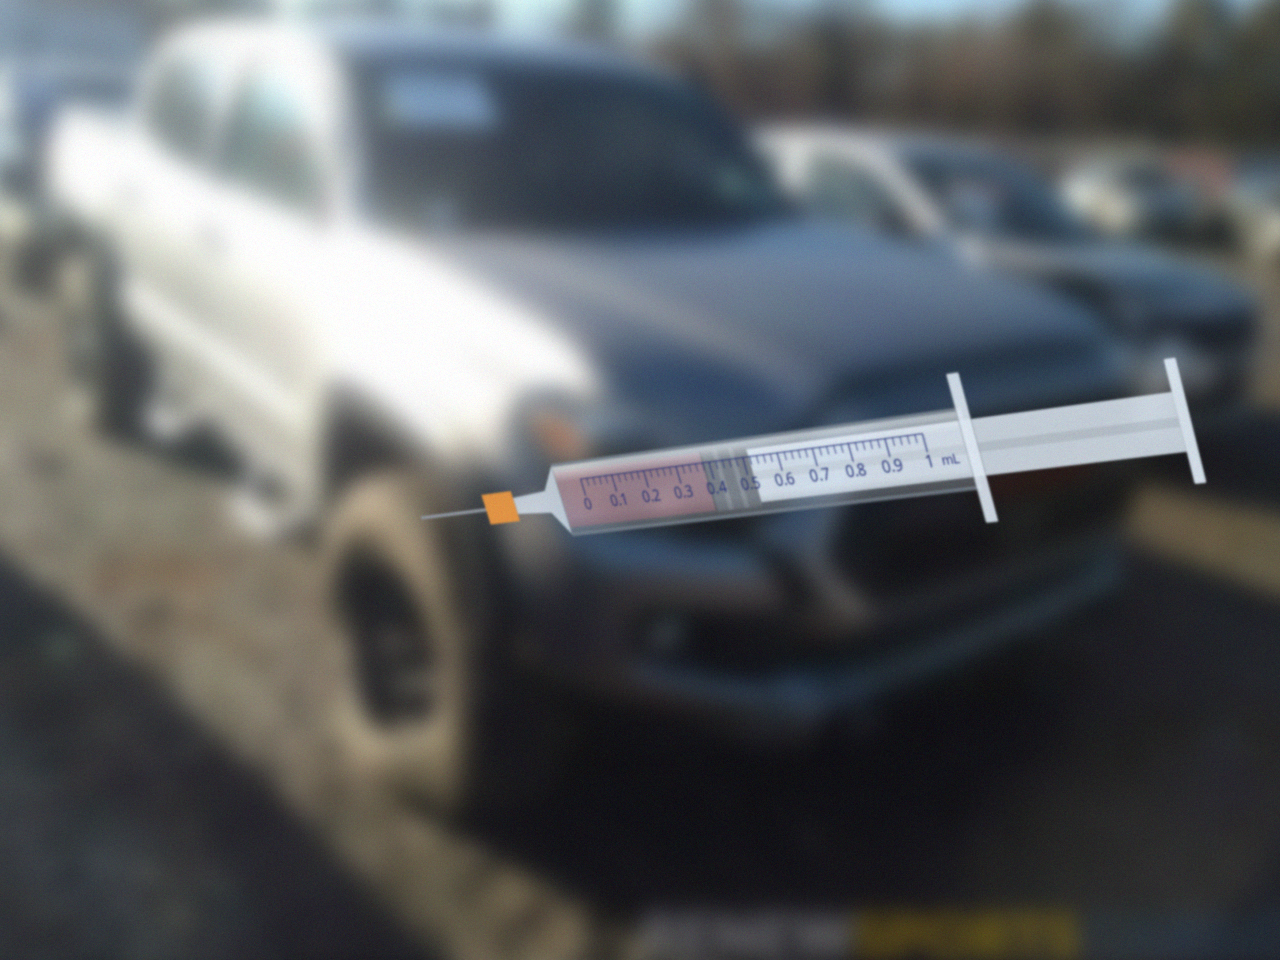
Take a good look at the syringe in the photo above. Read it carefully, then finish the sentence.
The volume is 0.38 mL
